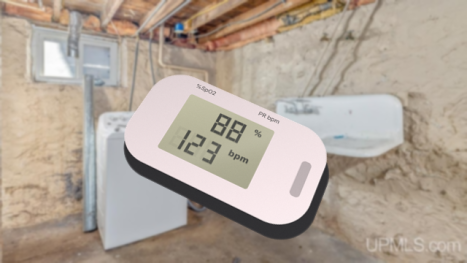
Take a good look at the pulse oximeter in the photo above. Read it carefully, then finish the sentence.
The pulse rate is 123 bpm
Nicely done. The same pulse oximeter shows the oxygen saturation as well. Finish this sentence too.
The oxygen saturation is 88 %
